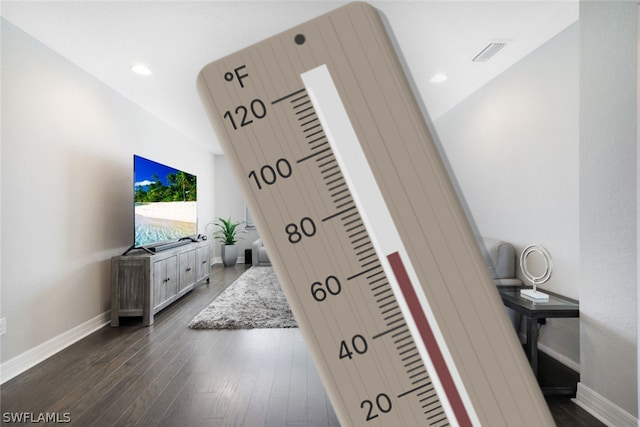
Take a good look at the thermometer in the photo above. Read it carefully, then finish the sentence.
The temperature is 62 °F
